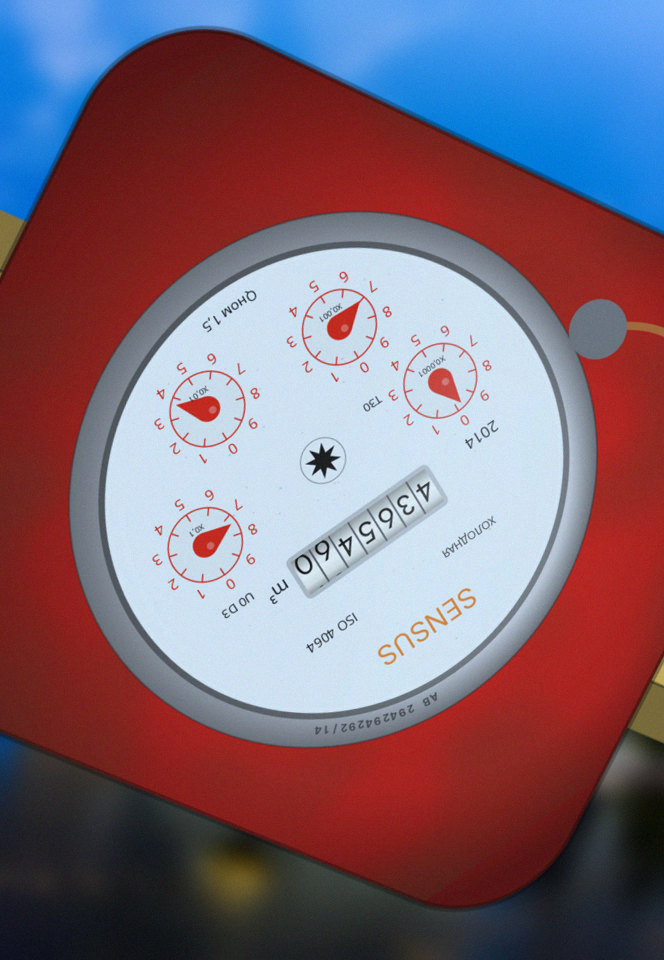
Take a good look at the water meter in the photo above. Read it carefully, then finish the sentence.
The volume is 4365459.7369 m³
